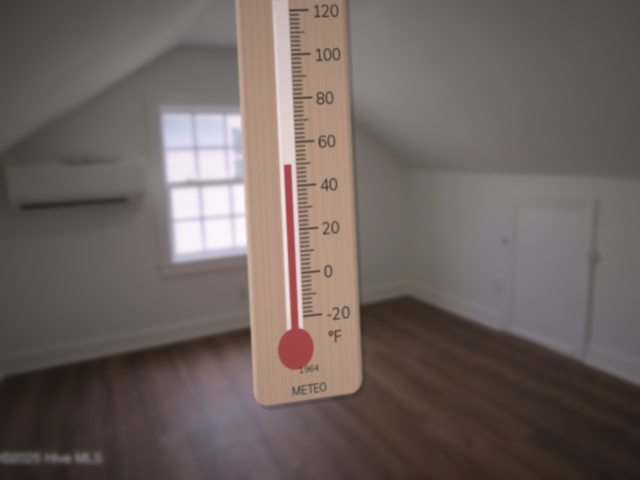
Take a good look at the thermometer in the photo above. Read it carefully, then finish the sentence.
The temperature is 50 °F
